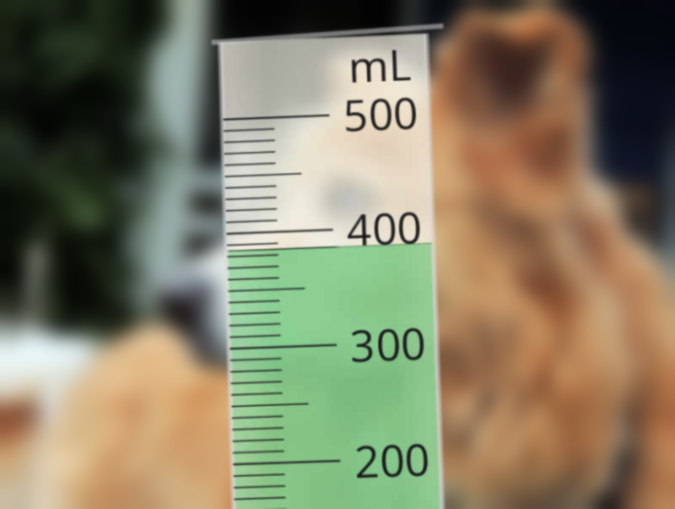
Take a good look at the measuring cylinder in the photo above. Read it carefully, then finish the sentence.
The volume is 385 mL
